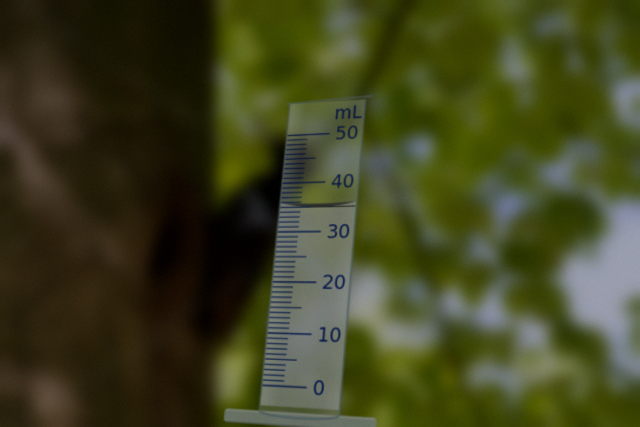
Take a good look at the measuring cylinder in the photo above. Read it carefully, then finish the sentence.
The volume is 35 mL
